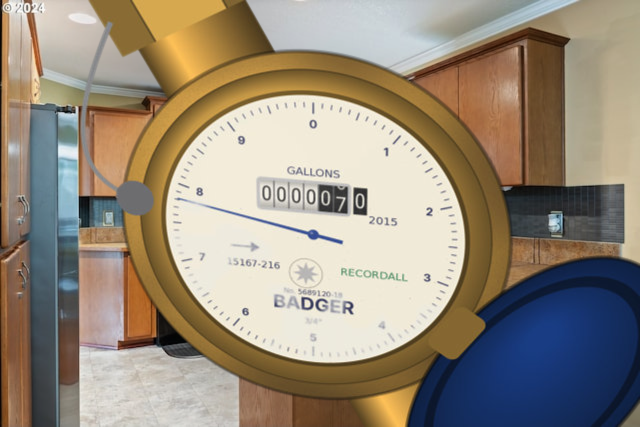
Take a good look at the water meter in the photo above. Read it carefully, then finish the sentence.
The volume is 67.8 gal
